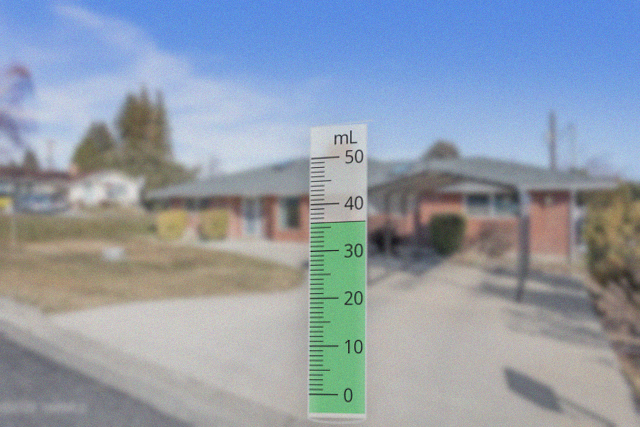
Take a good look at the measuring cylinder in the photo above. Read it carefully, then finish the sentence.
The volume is 36 mL
